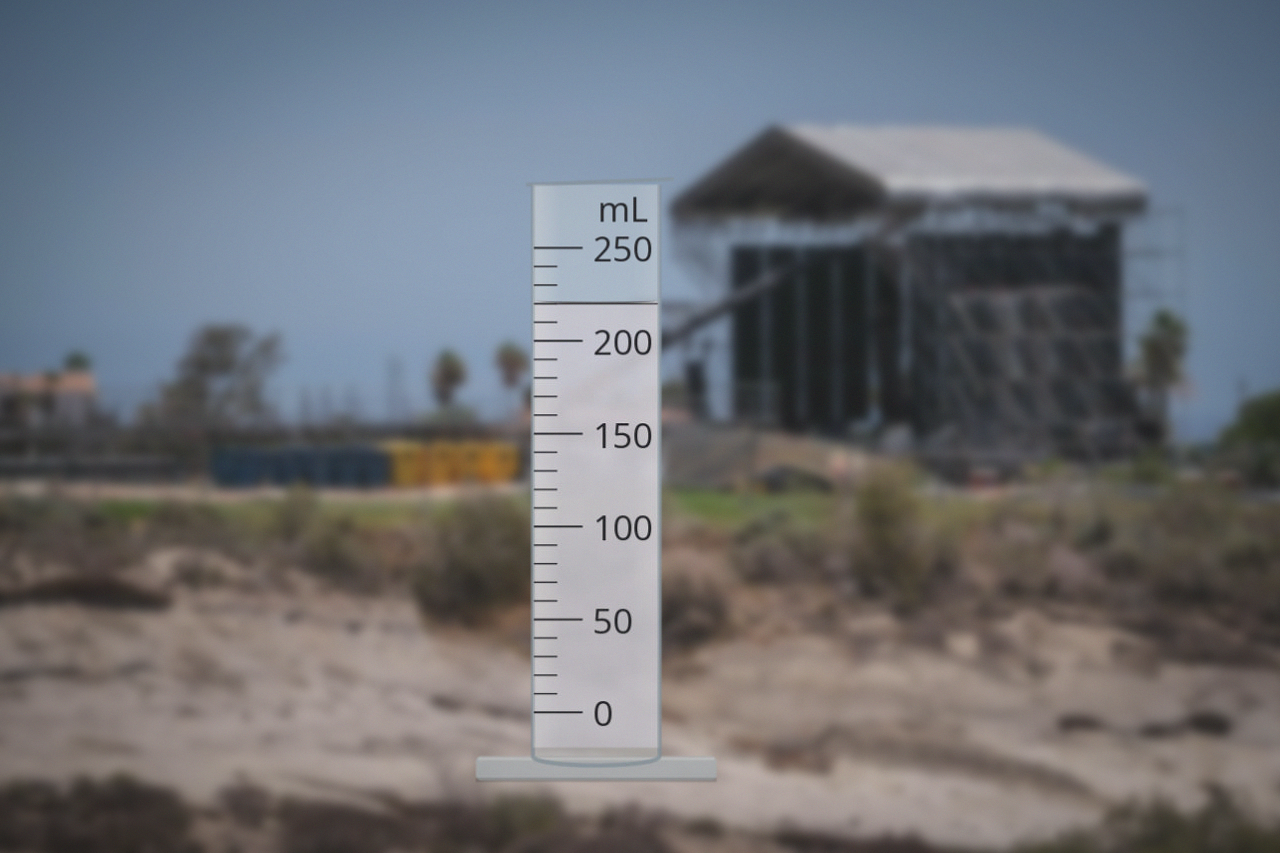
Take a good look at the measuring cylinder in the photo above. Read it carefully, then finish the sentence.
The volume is 220 mL
